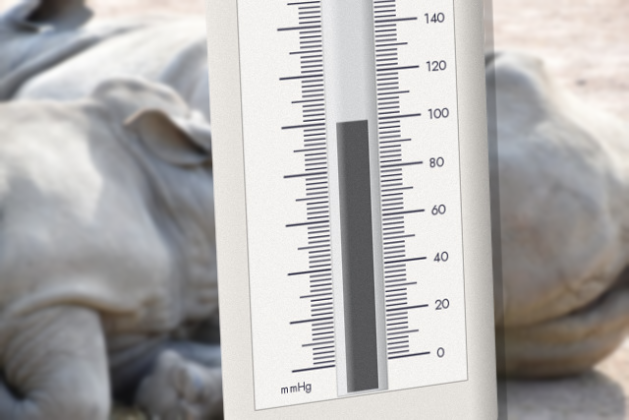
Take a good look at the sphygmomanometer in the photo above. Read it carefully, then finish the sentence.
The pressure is 100 mmHg
